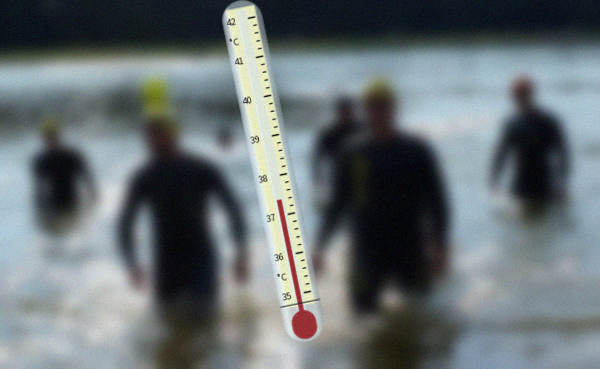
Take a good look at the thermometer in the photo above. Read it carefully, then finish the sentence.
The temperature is 37.4 °C
